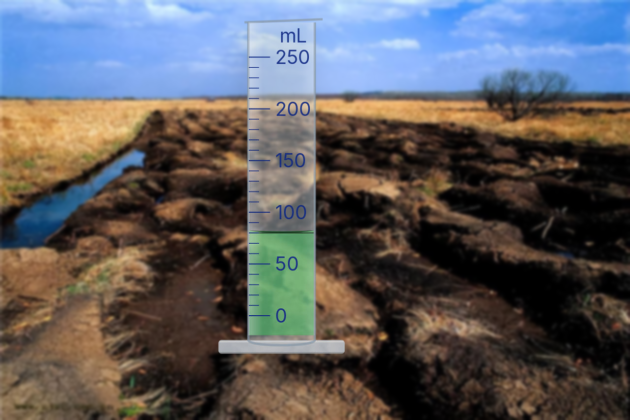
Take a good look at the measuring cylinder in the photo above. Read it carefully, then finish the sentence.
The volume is 80 mL
